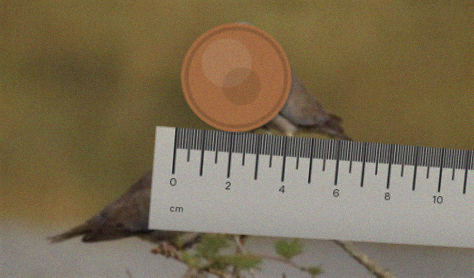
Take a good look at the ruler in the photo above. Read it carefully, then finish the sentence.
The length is 4 cm
